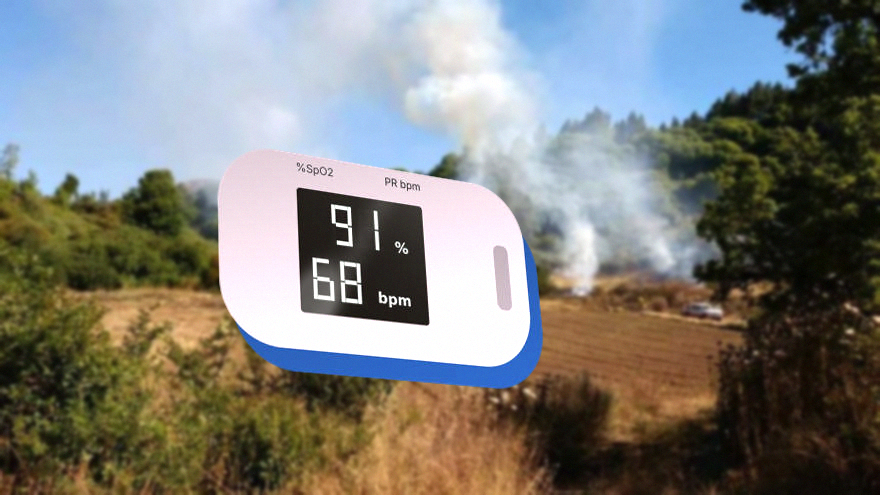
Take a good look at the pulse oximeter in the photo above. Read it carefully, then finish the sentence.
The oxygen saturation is 91 %
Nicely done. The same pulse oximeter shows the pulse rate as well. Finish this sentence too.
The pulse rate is 68 bpm
